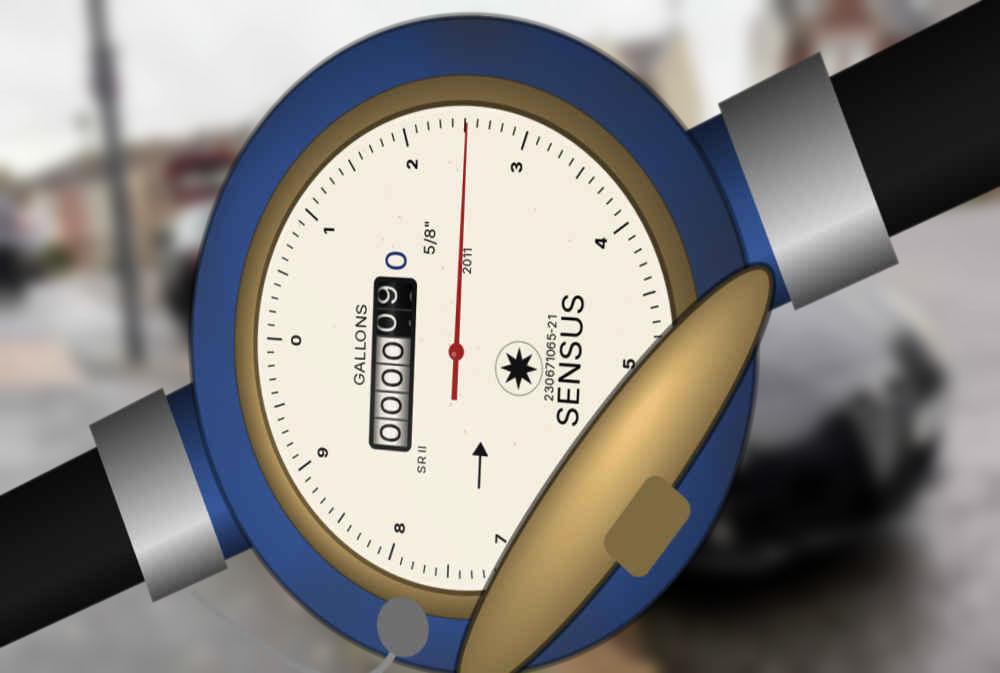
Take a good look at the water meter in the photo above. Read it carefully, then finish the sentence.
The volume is 92.5 gal
